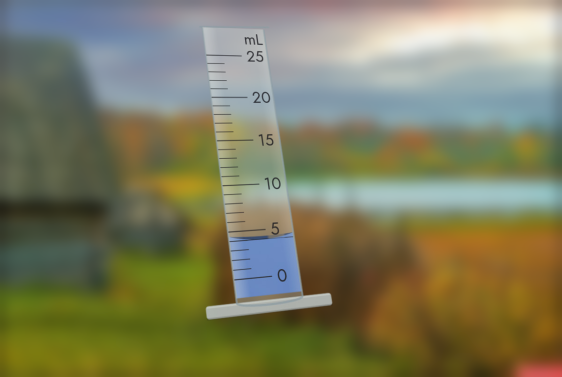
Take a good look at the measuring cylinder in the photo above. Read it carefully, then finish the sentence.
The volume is 4 mL
